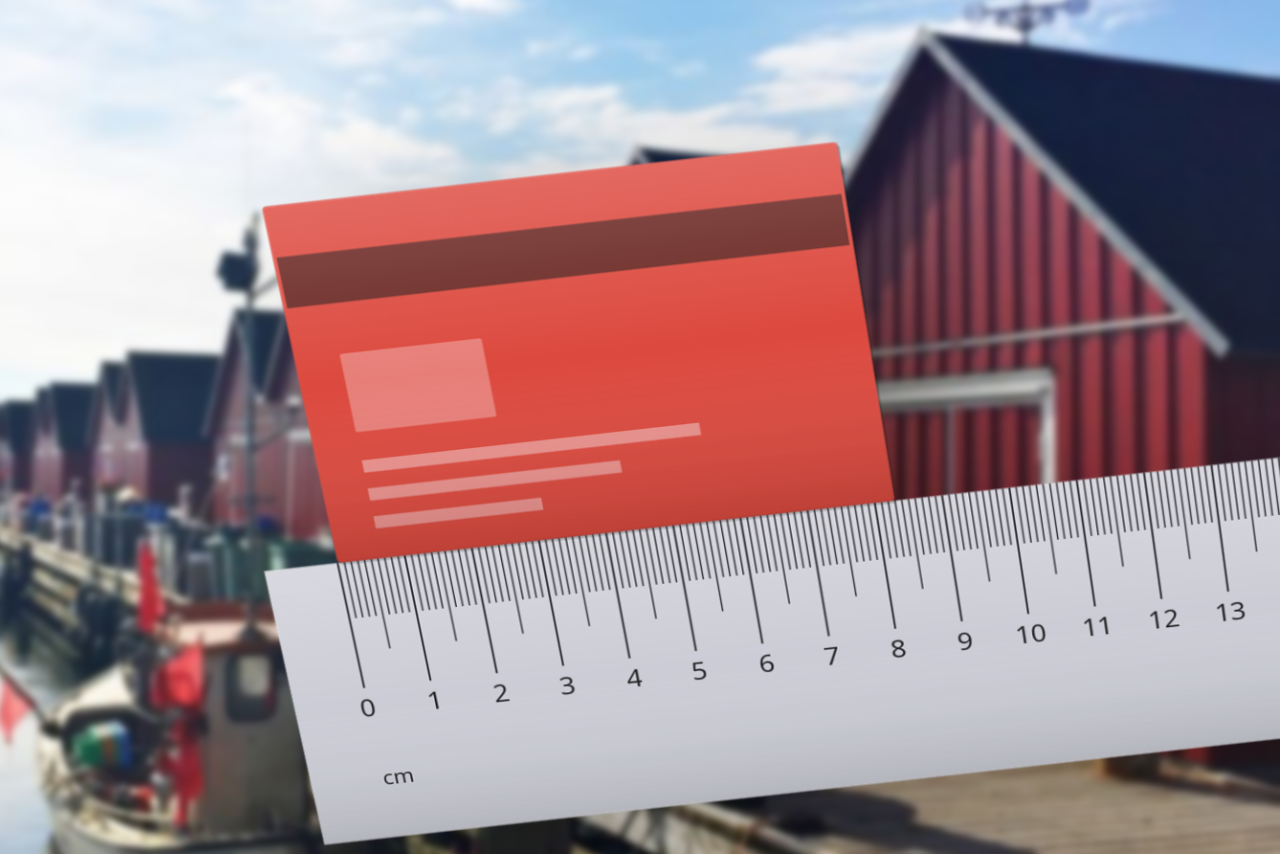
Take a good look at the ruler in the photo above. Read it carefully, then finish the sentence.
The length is 8.3 cm
